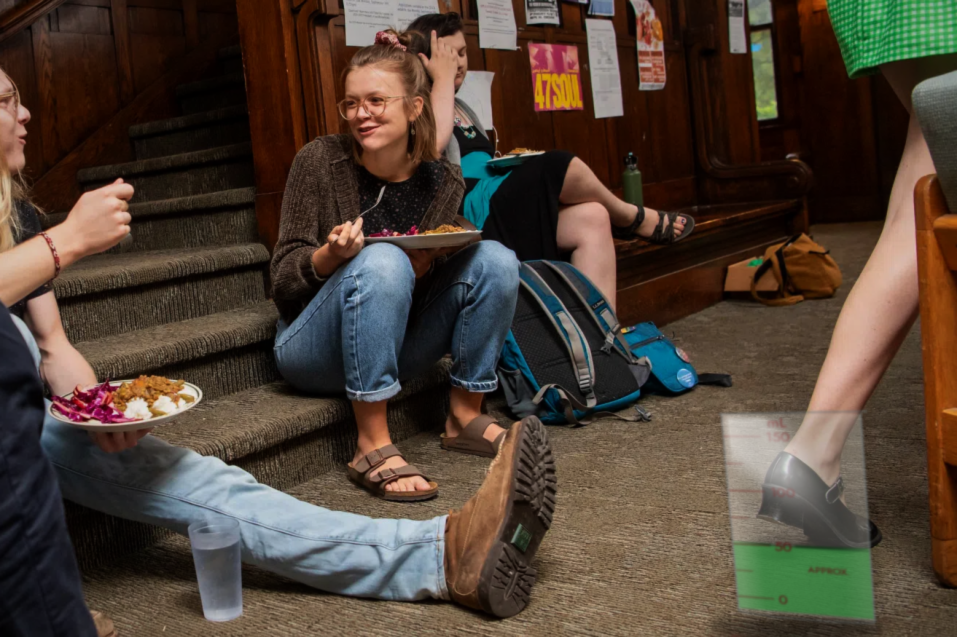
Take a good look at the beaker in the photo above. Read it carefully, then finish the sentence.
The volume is 50 mL
